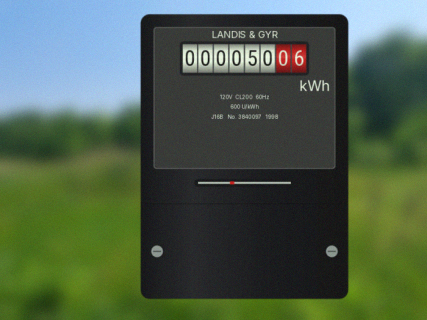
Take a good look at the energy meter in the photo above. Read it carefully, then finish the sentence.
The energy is 50.06 kWh
